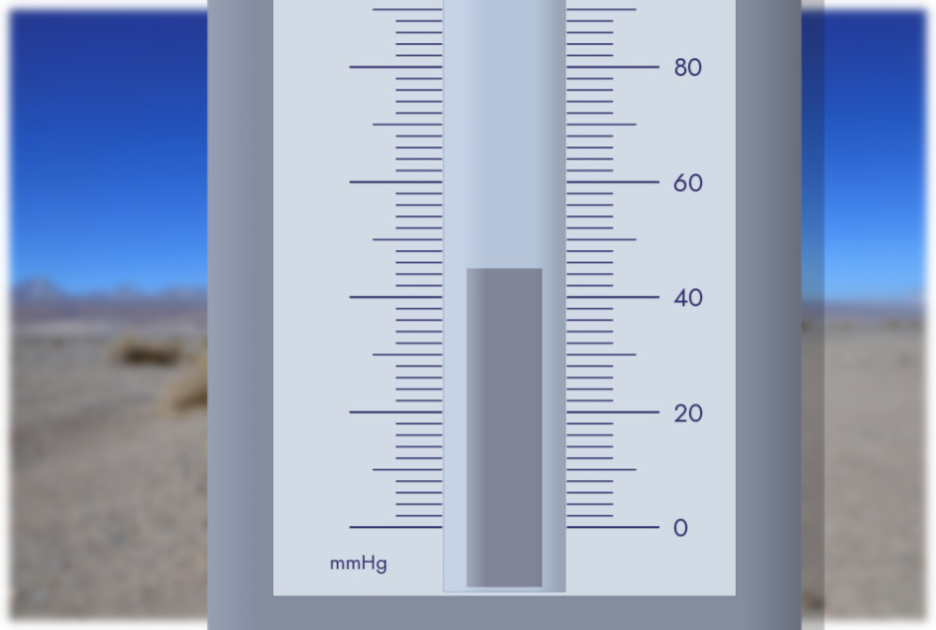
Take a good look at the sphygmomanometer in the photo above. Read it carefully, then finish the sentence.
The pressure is 45 mmHg
